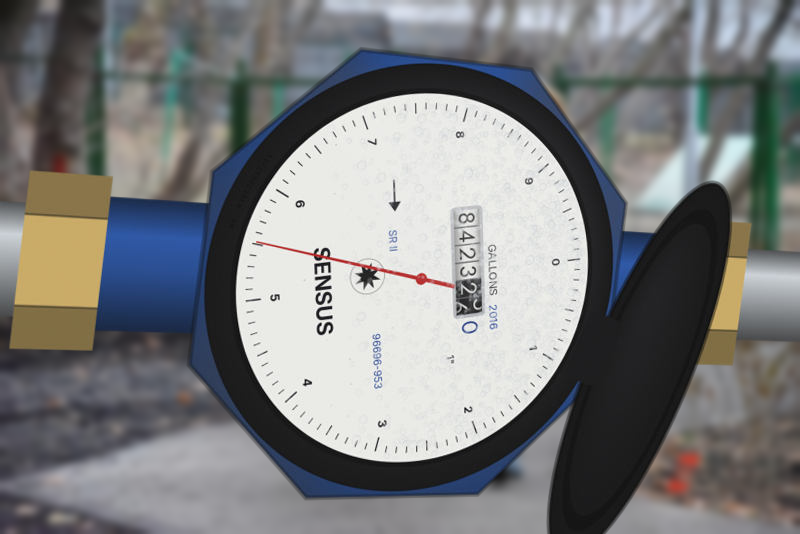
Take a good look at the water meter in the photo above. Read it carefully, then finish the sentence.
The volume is 8423255.5 gal
